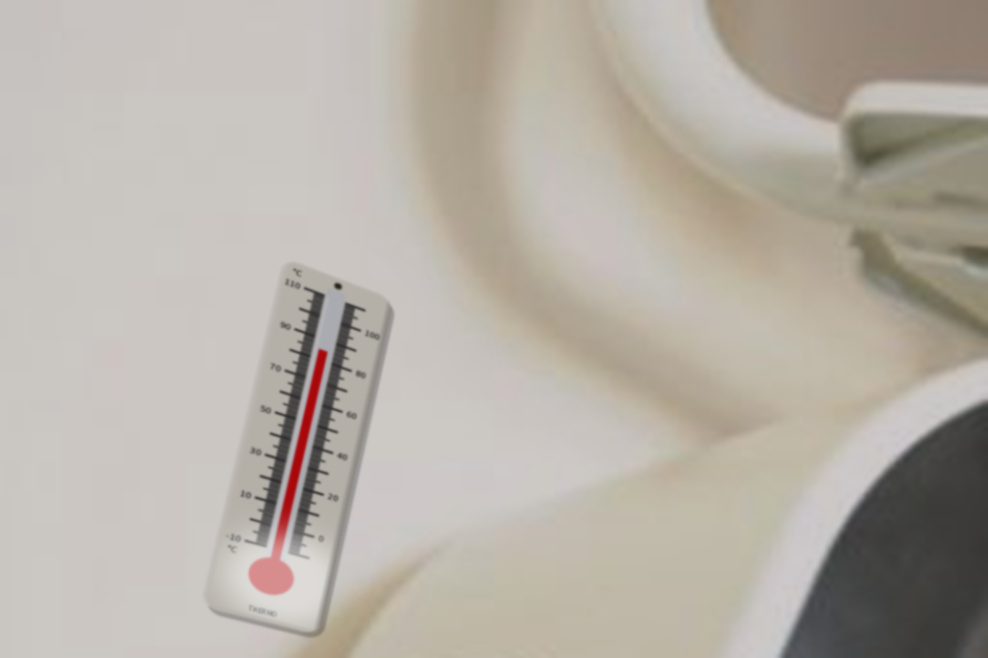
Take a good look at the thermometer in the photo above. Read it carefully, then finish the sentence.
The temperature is 85 °C
